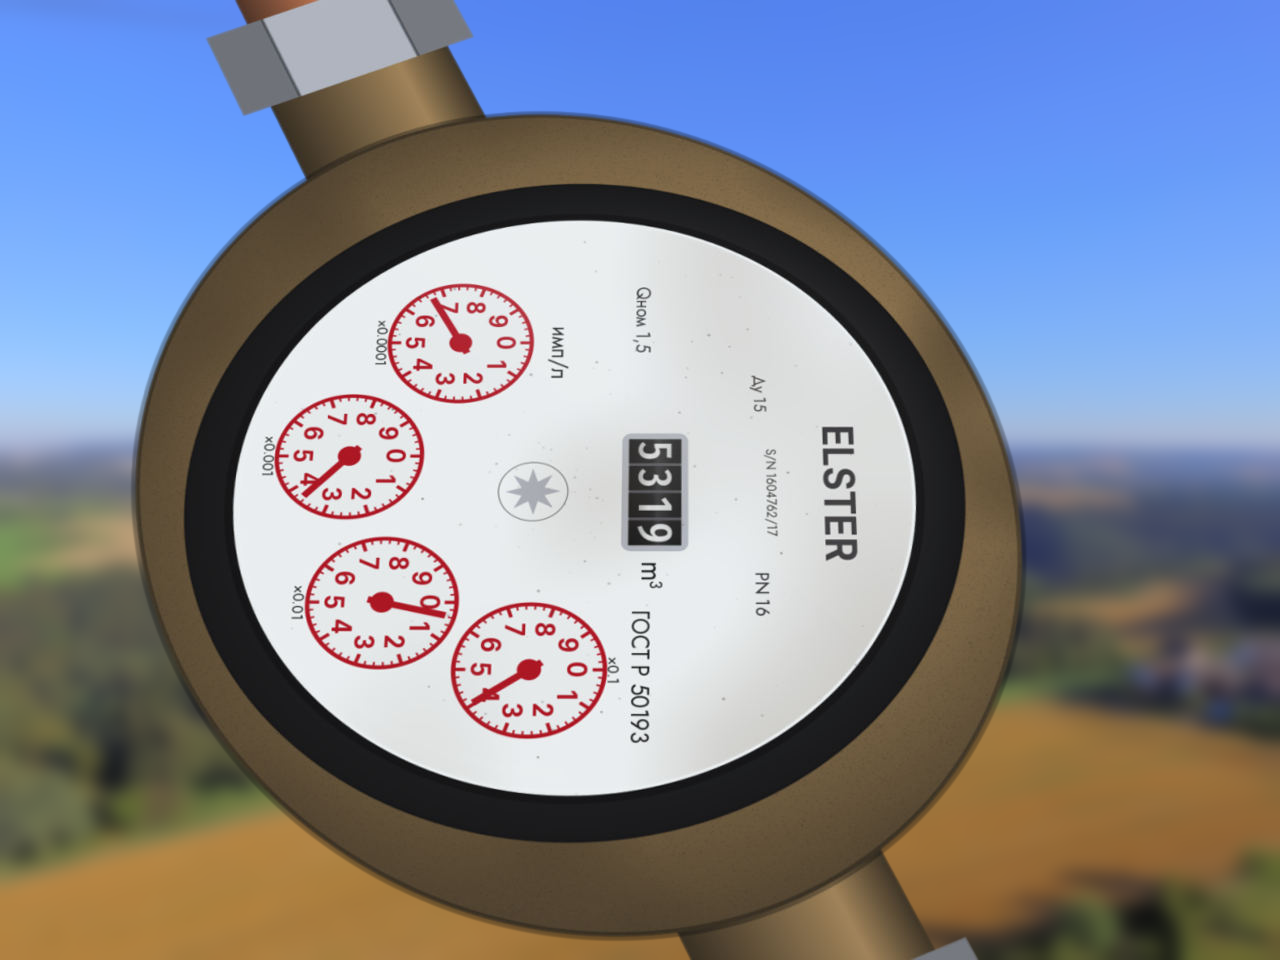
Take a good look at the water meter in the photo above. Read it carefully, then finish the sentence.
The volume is 5319.4036 m³
